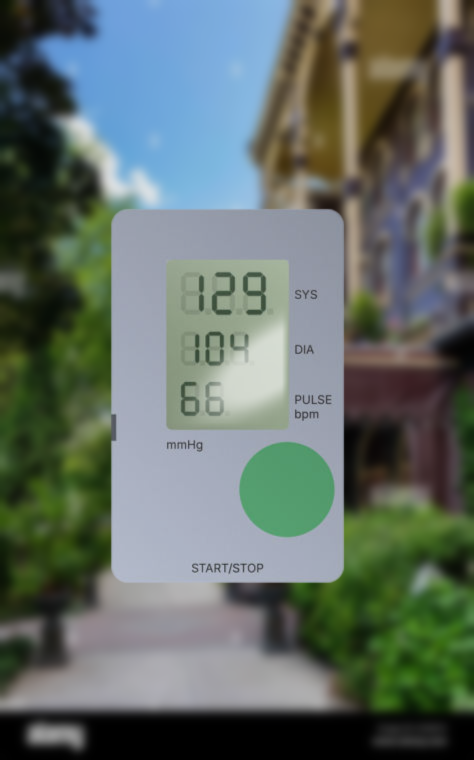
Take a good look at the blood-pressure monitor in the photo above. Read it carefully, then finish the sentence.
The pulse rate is 66 bpm
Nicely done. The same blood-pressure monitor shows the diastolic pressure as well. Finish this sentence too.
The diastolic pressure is 104 mmHg
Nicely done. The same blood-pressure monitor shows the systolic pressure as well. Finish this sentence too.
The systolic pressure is 129 mmHg
